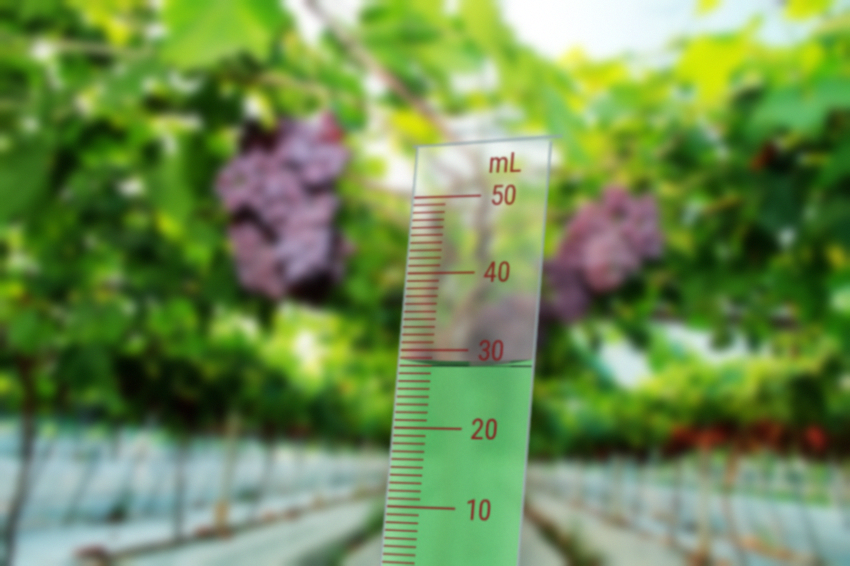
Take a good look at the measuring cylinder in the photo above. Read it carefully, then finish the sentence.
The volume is 28 mL
